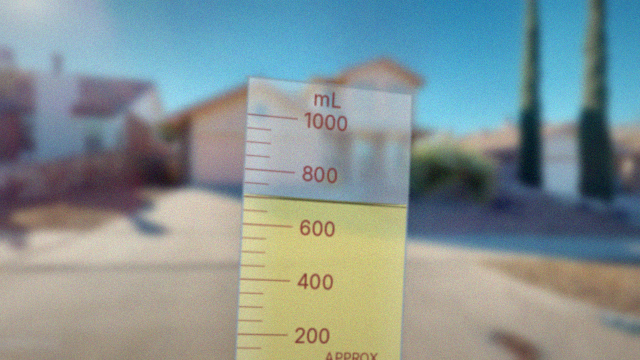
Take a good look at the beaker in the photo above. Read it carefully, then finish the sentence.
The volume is 700 mL
